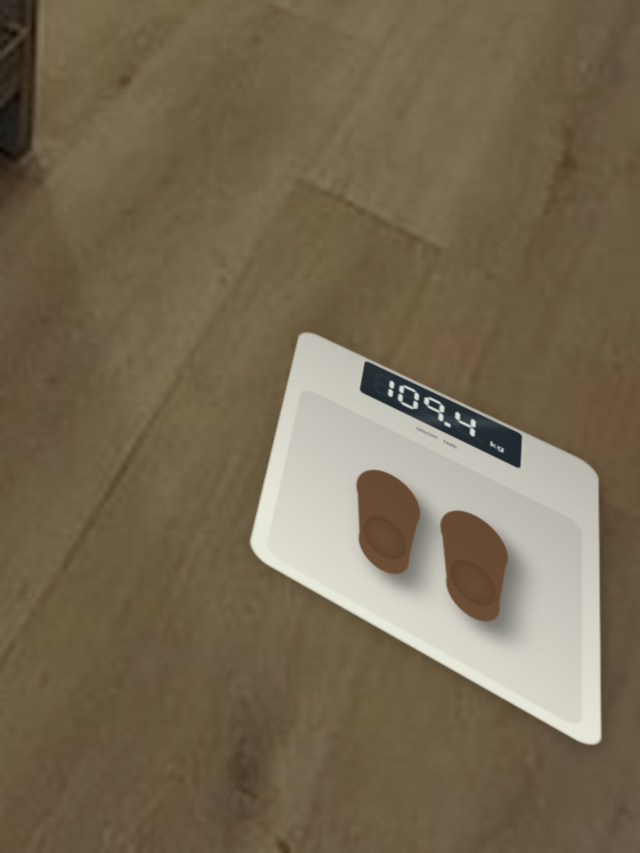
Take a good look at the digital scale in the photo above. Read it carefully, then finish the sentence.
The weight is 109.4 kg
